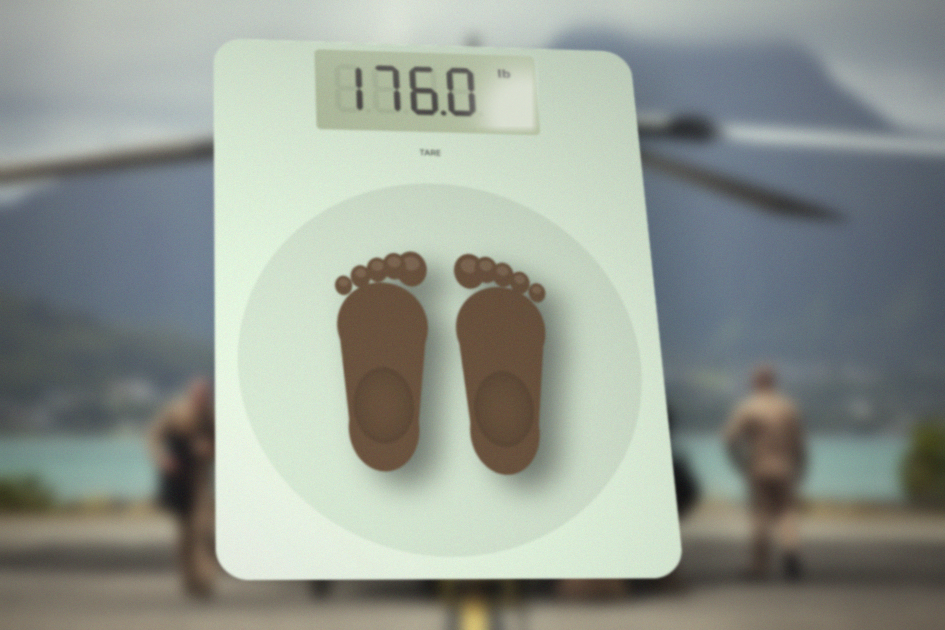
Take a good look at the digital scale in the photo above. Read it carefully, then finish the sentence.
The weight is 176.0 lb
